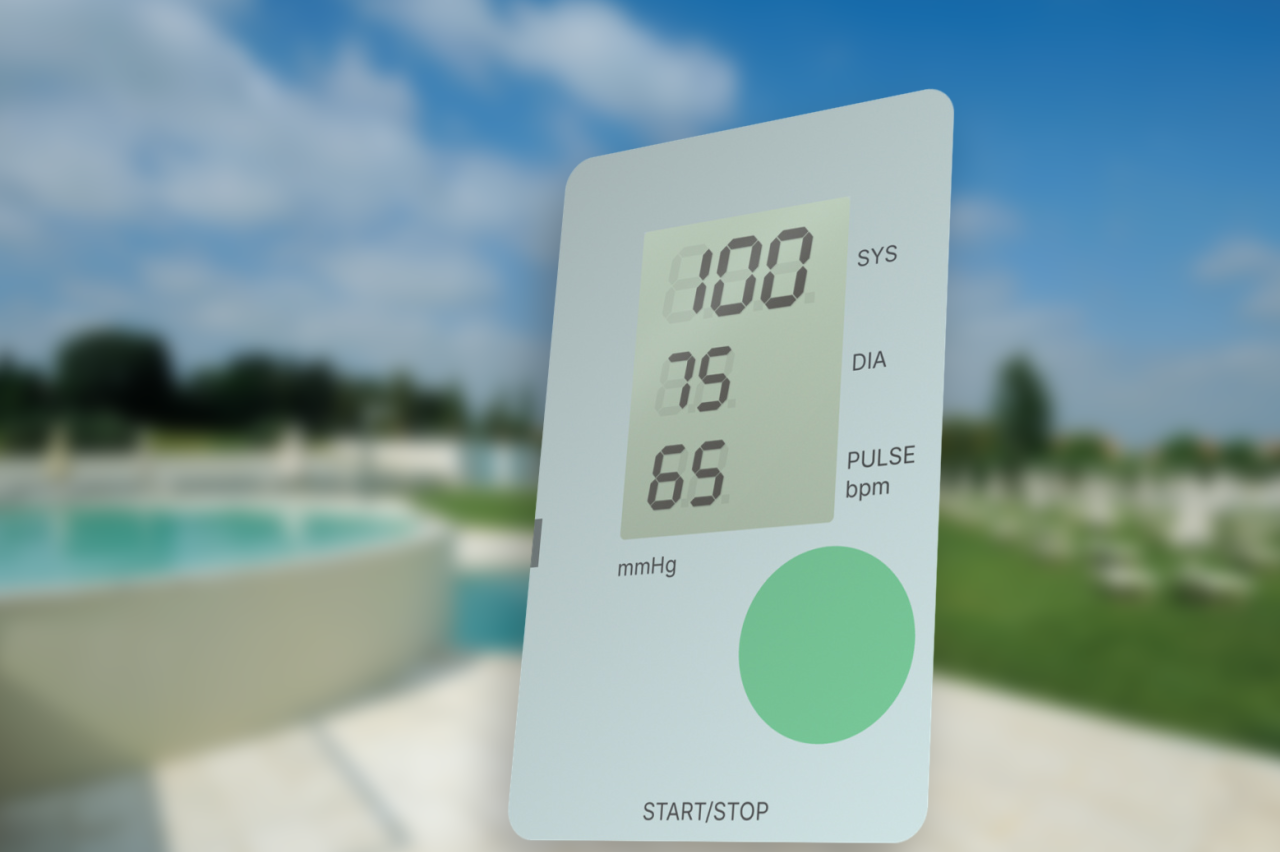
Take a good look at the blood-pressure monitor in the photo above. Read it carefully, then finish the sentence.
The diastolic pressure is 75 mmHg
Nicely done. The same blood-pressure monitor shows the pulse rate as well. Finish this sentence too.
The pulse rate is 65 bpm
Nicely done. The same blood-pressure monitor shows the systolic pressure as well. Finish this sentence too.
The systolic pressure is 100 mmHg
